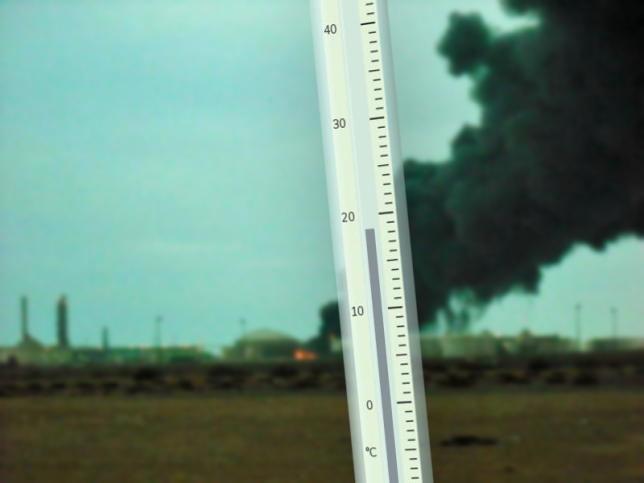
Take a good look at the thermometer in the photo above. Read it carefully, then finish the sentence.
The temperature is 18.5 °C
